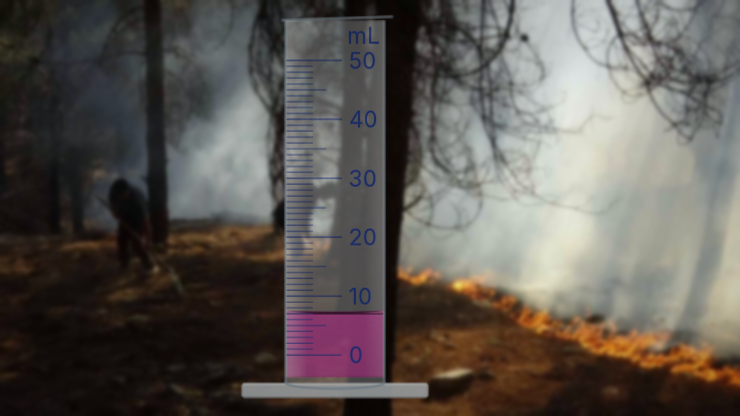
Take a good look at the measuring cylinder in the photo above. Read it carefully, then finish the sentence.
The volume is 7 mL
